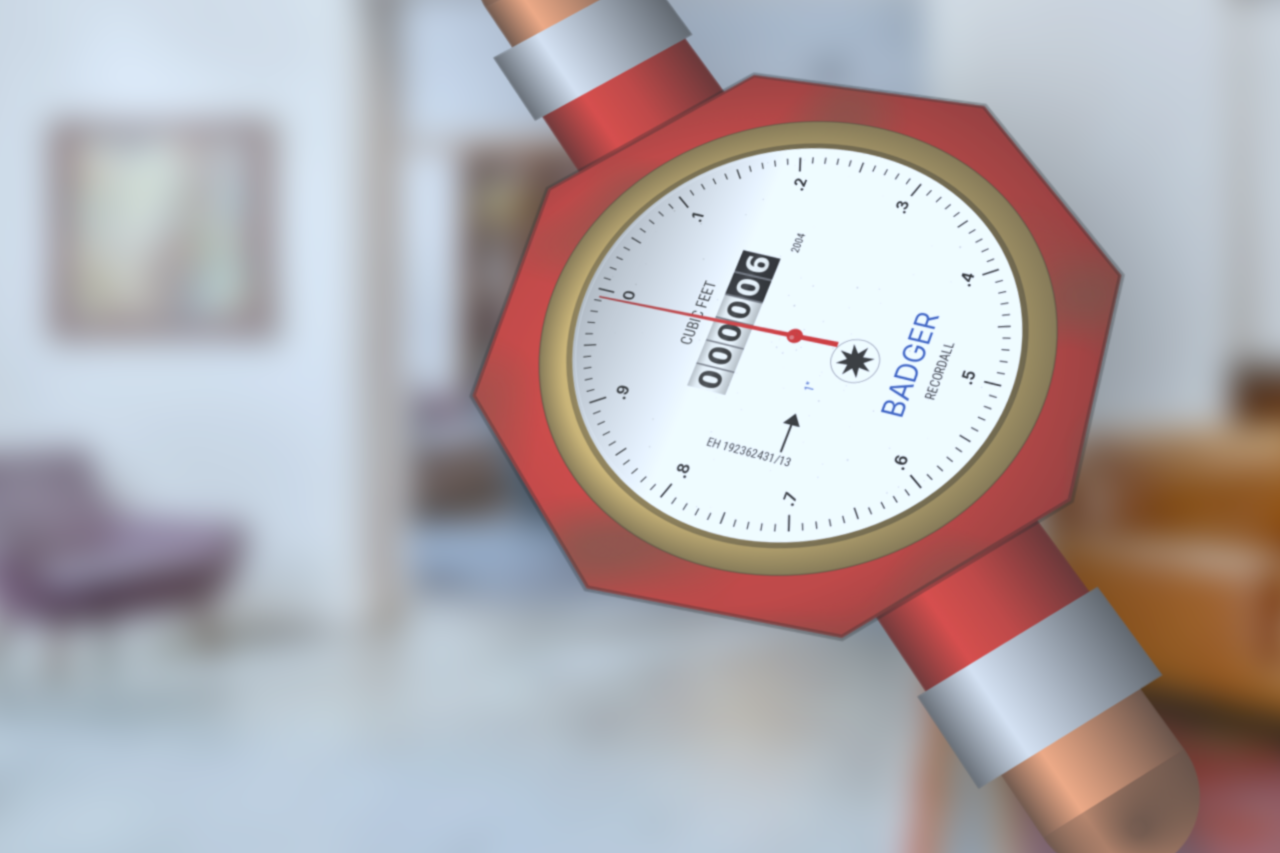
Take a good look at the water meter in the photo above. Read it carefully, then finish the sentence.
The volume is 5.99 ft³
